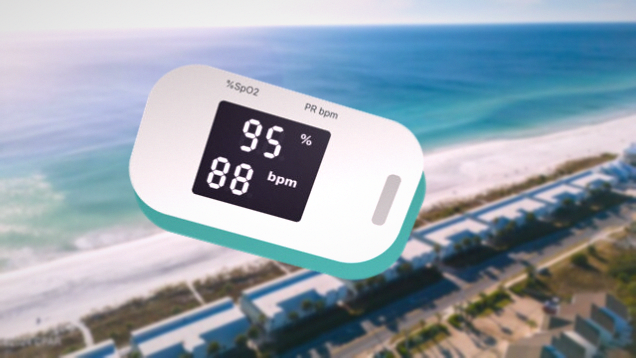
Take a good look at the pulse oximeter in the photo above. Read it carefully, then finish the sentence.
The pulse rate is 88 bpm
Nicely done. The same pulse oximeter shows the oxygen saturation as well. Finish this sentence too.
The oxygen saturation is 95 %
